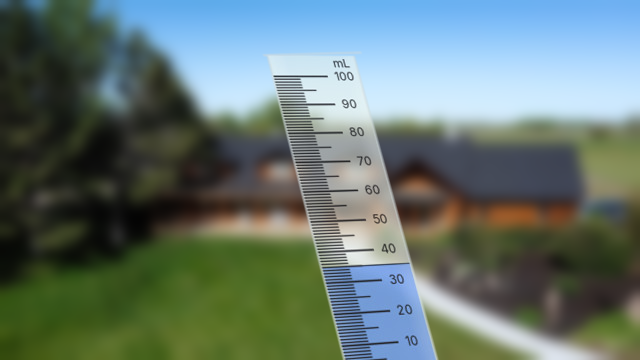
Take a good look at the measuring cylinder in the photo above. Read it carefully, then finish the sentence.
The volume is 35 mL
